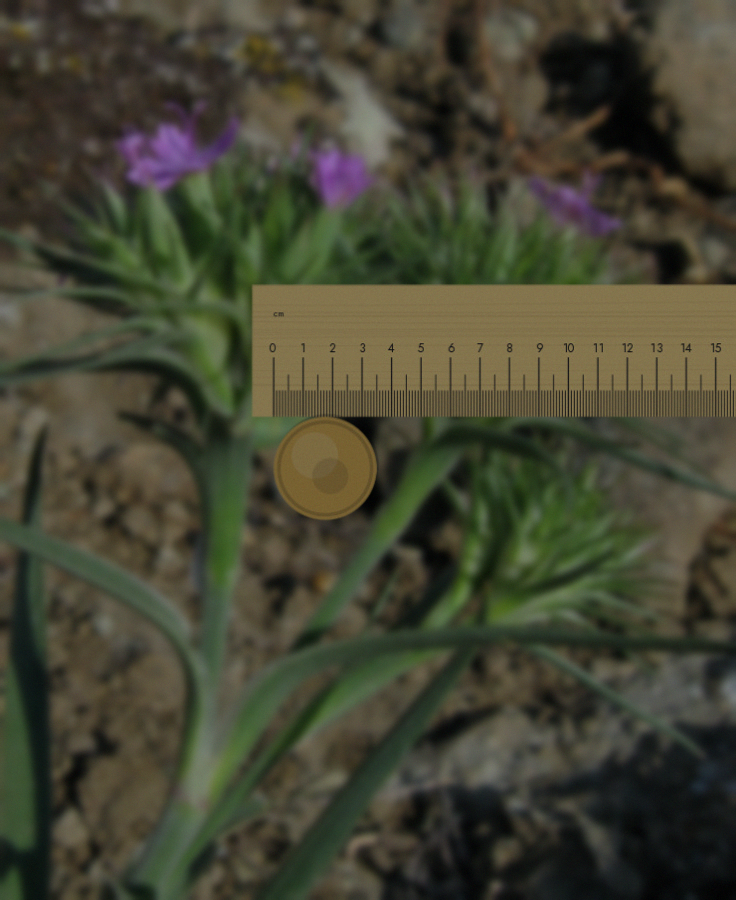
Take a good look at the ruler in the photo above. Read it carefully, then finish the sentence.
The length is 3.5 cm
